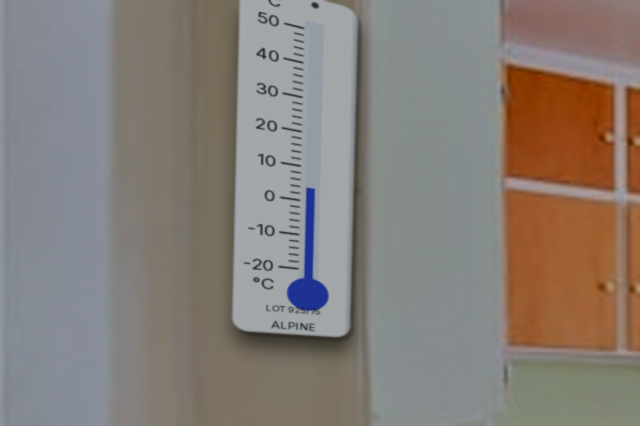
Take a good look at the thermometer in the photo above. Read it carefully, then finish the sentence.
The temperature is 4 °C
